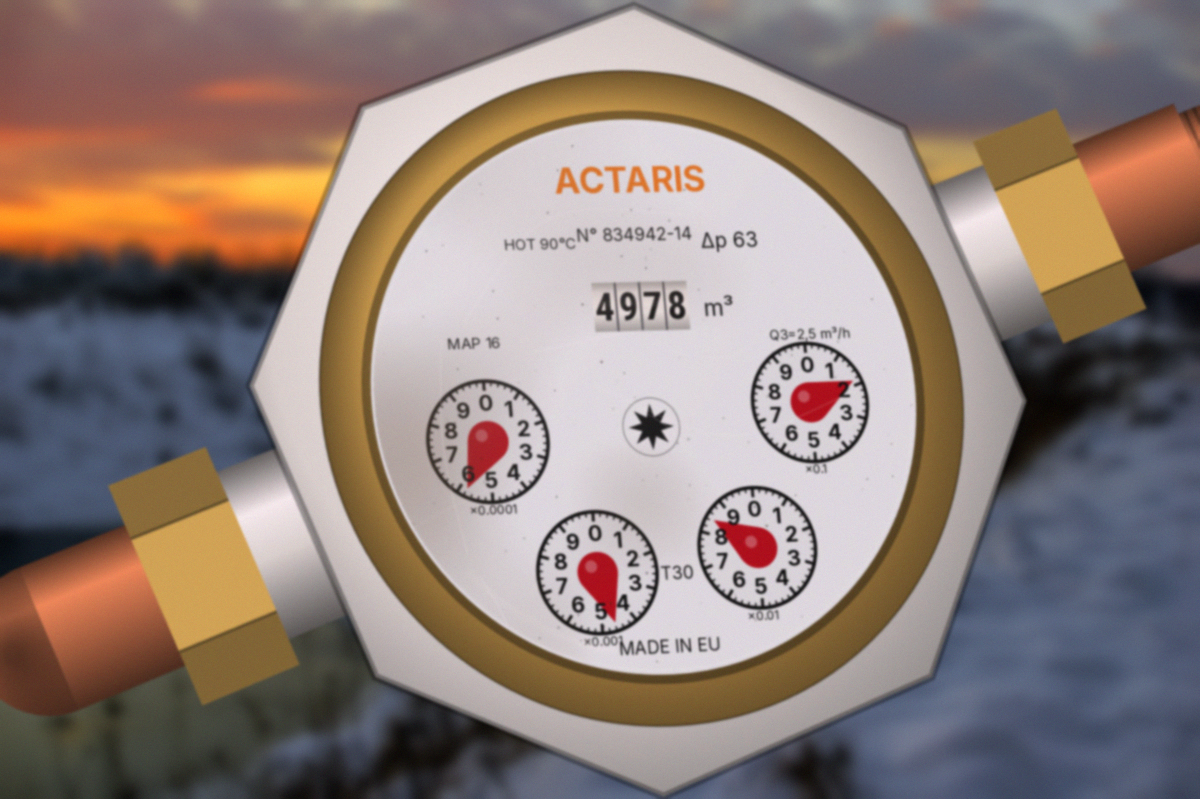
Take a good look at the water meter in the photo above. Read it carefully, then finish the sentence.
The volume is 4978.1845 m³
